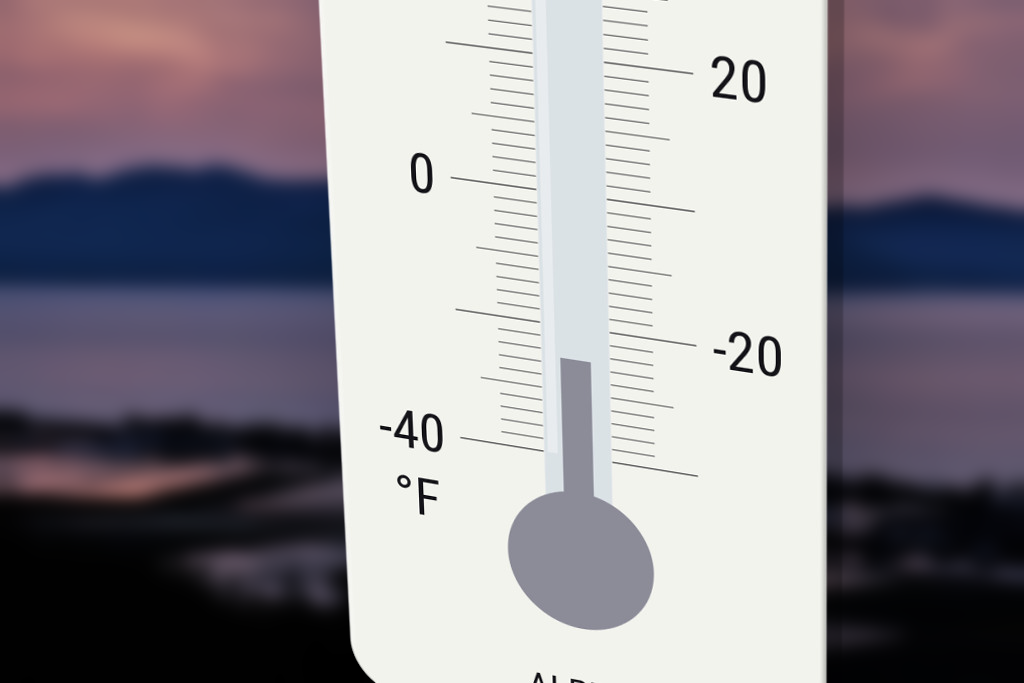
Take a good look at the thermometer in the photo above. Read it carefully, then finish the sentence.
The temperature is -25 °F
